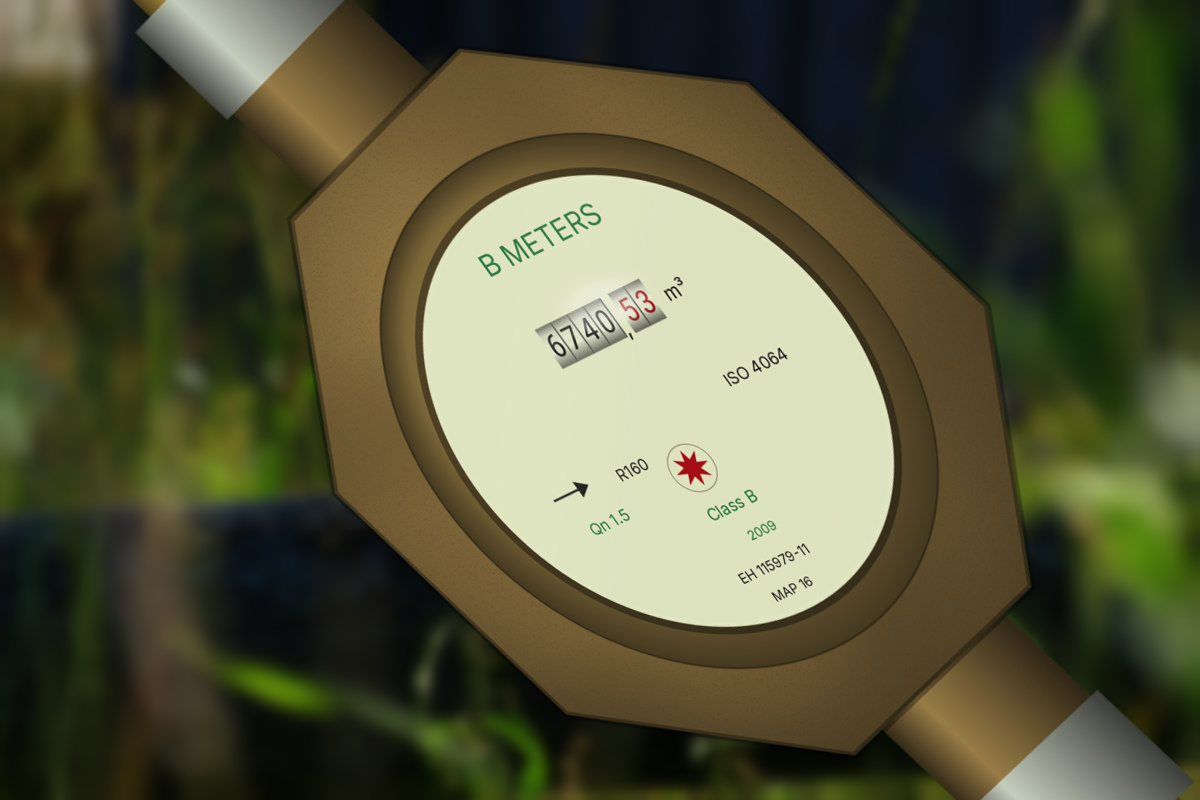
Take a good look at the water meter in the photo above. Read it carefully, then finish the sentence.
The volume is 6740.53 m³
